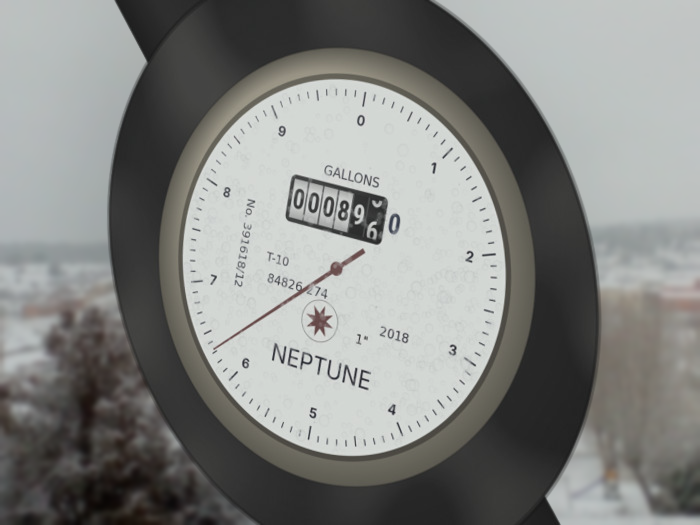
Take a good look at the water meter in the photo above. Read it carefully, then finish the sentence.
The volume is 8956.3 gal
